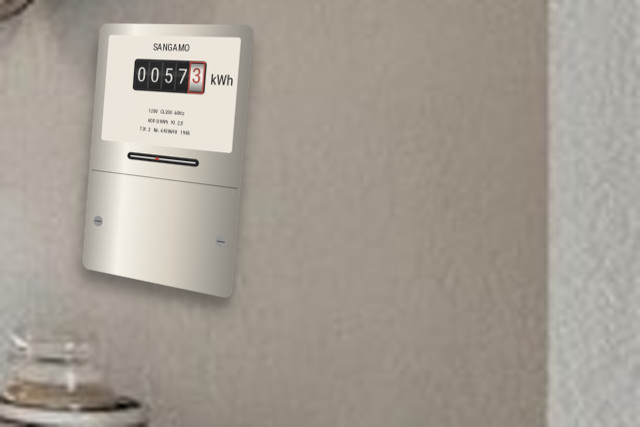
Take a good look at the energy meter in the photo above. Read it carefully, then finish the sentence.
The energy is 57.3 kWh
